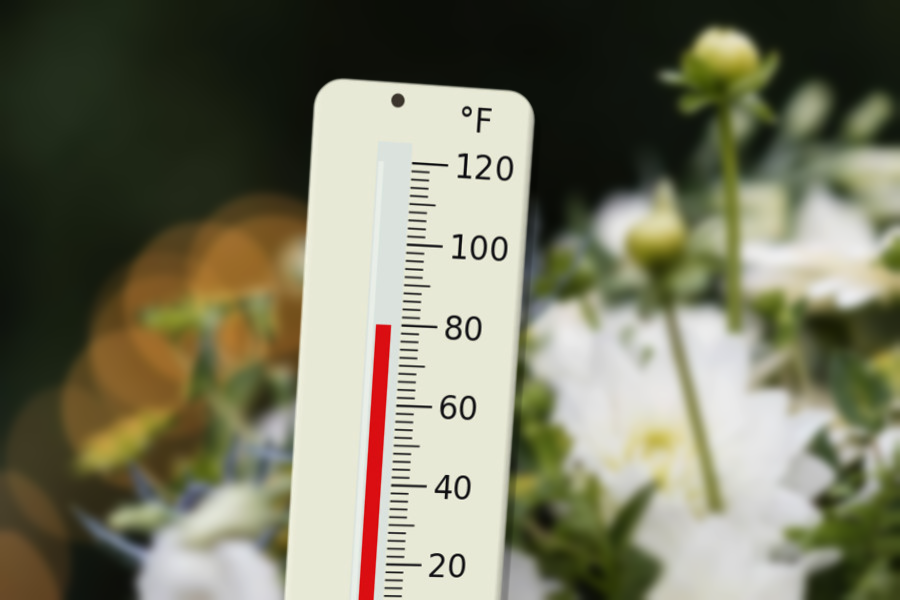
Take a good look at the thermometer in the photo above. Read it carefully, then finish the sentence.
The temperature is 80 °F
